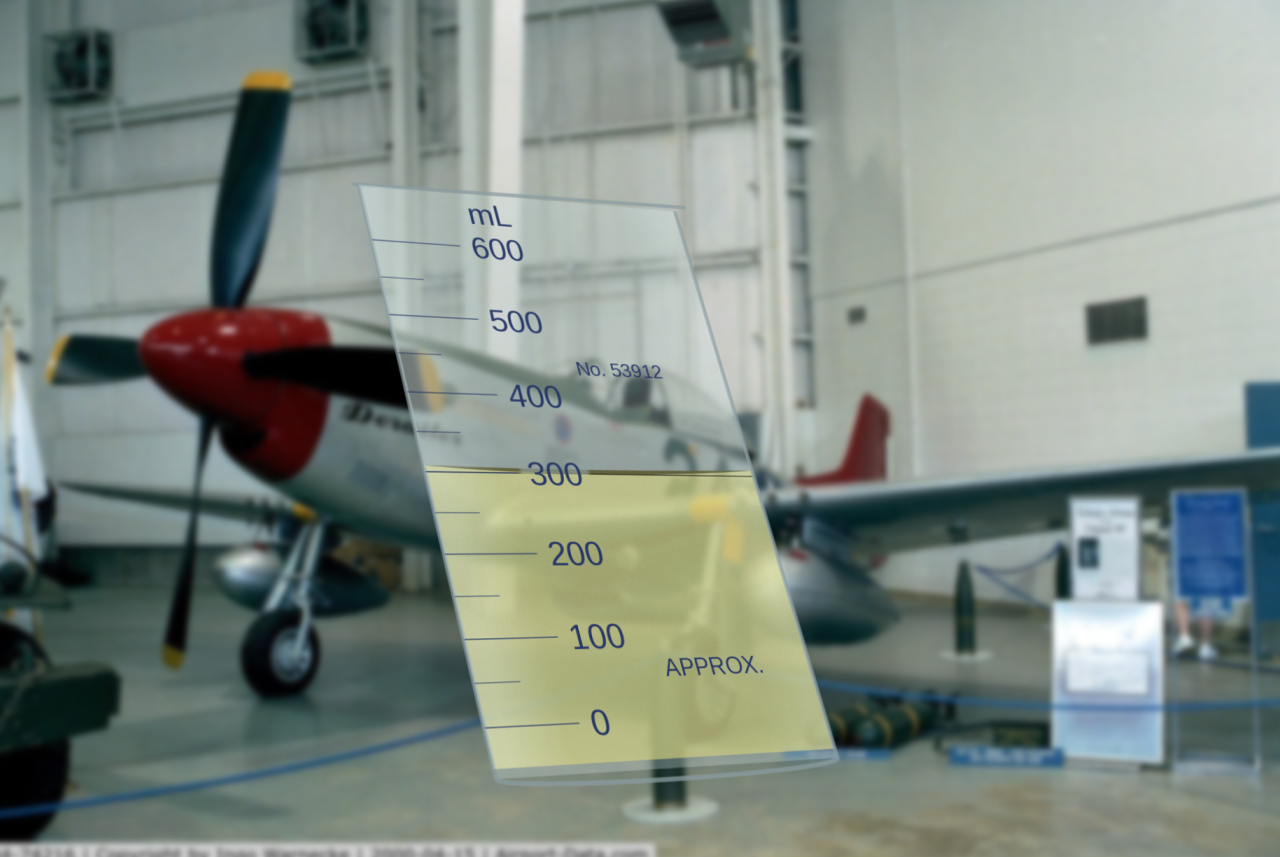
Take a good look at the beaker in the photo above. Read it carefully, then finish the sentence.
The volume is 300 mL
